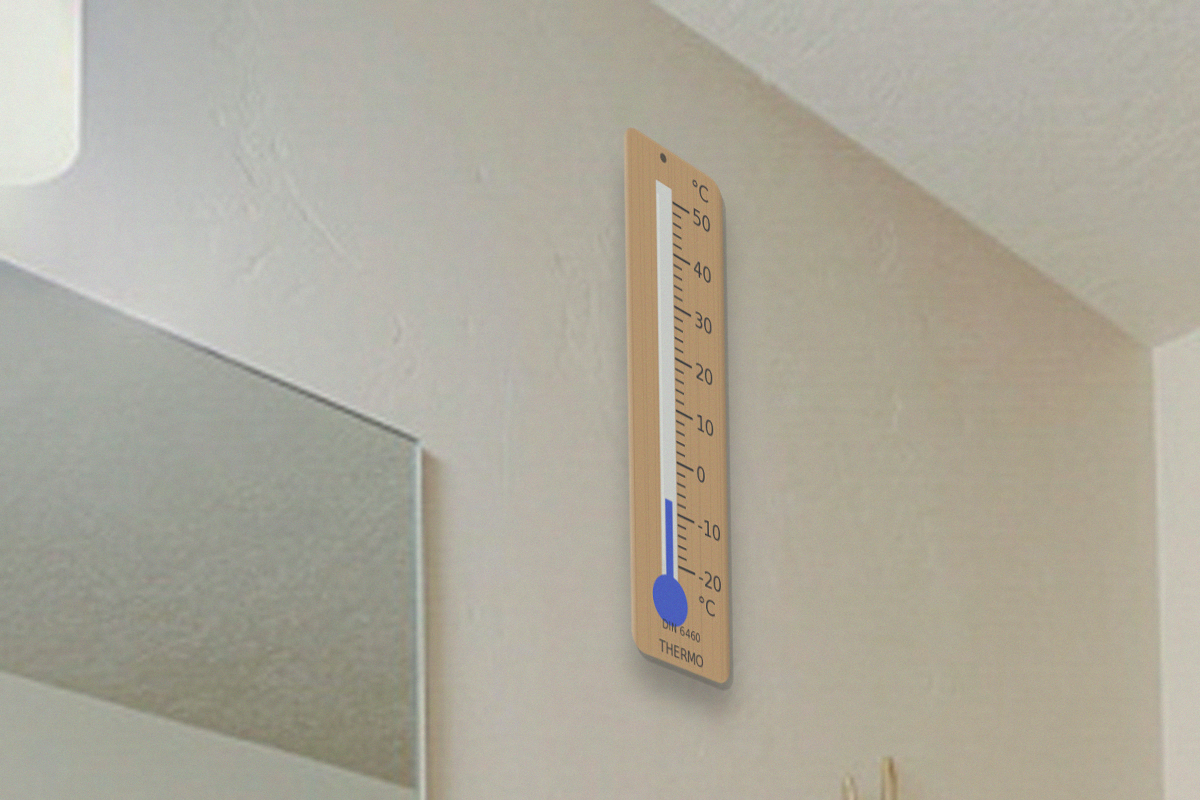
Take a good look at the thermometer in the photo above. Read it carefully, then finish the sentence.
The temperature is -8 °C
